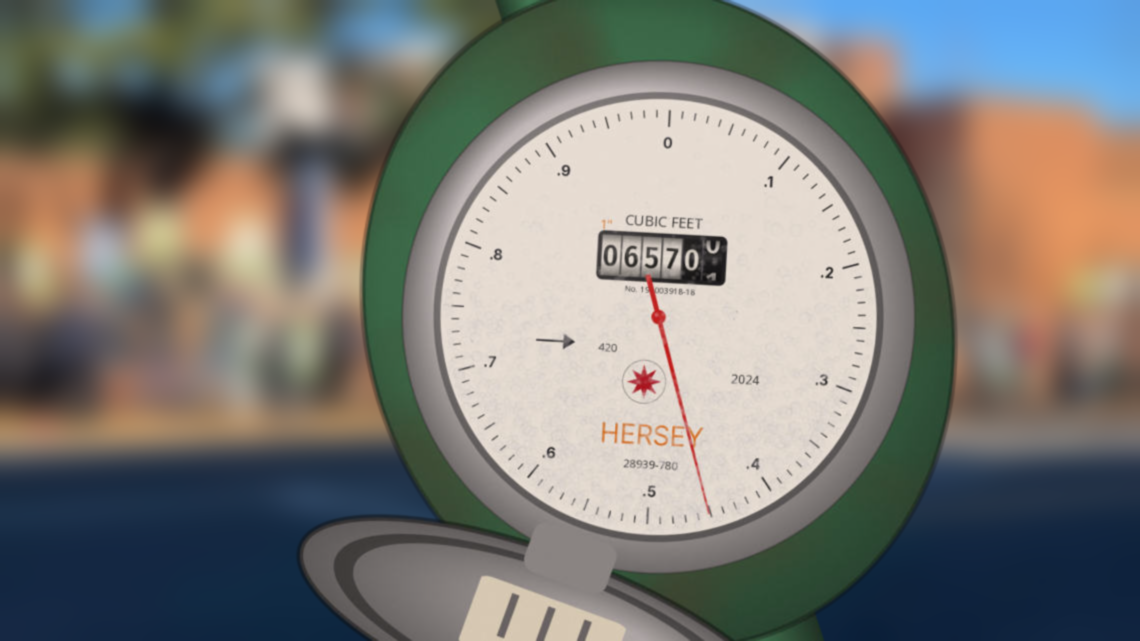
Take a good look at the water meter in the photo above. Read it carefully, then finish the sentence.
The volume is 65700.45 ft³
